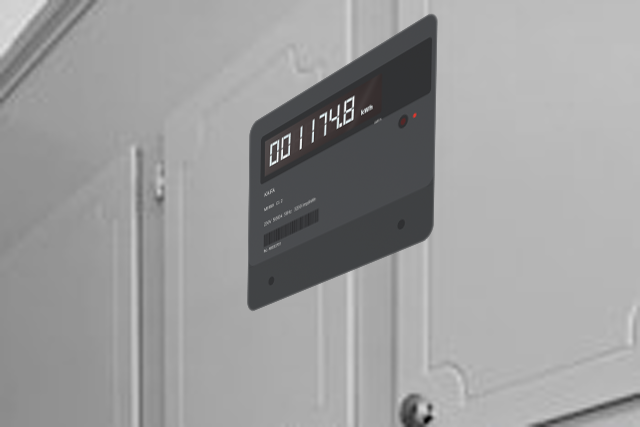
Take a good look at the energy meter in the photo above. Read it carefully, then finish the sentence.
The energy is 1174.8 kWh
